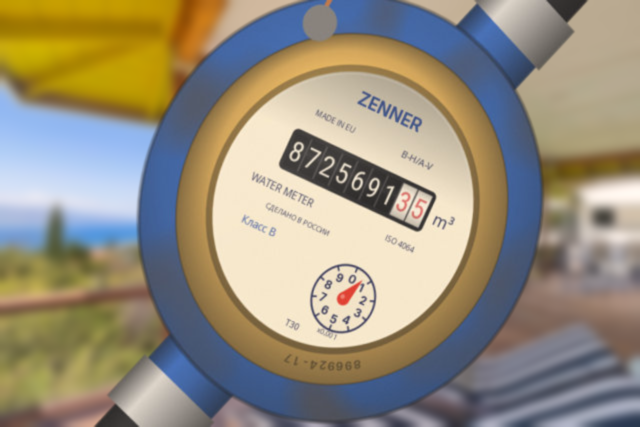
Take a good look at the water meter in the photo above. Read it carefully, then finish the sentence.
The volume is 8725691.350 m³
